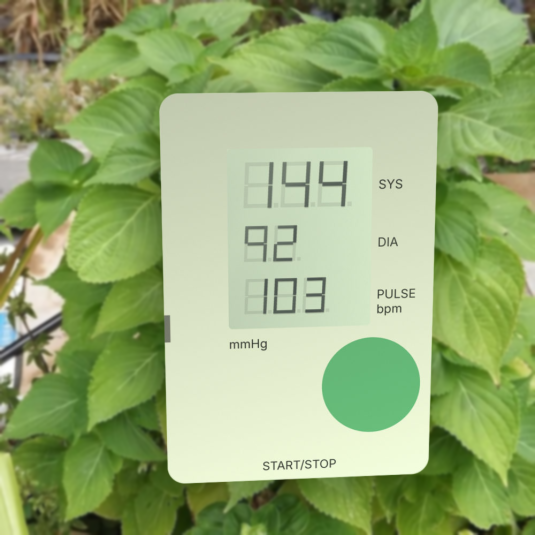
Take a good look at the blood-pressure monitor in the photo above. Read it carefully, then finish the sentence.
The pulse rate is 103 bpm
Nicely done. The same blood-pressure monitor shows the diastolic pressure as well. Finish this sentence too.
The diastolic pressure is 92 mmHg
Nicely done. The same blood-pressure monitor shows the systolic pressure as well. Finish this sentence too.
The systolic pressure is 144 mmHg
